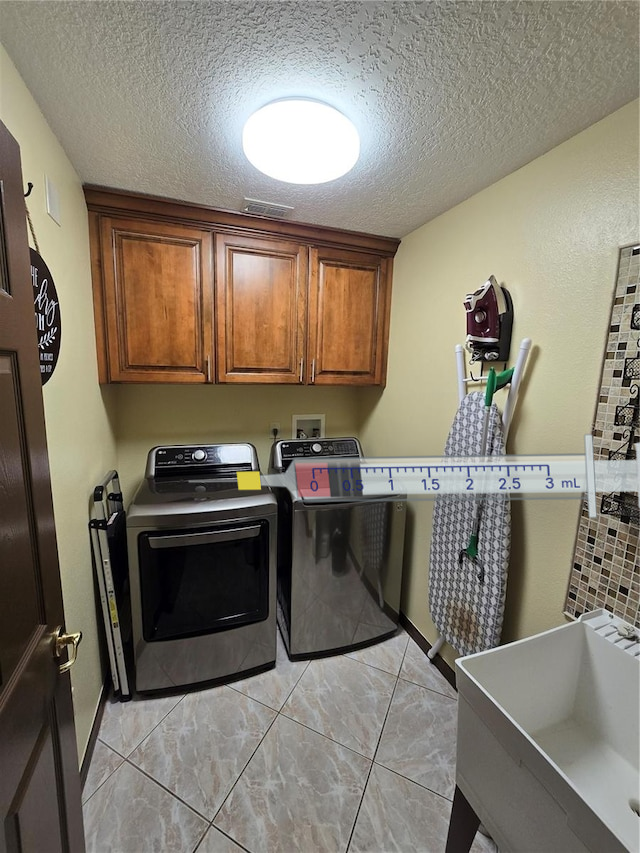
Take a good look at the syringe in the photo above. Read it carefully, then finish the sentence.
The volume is 0.2 mL
